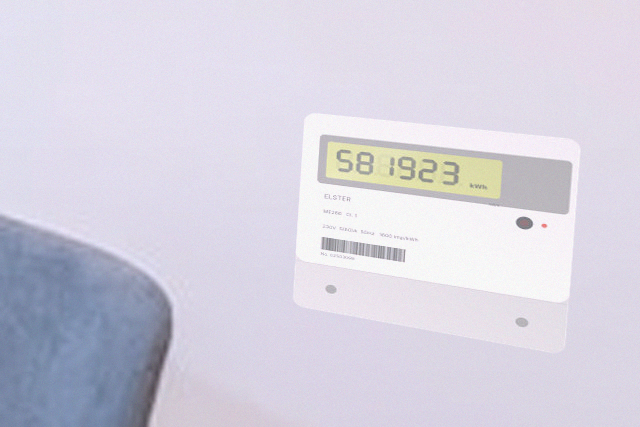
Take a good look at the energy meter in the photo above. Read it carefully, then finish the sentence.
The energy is 581923 kWh
